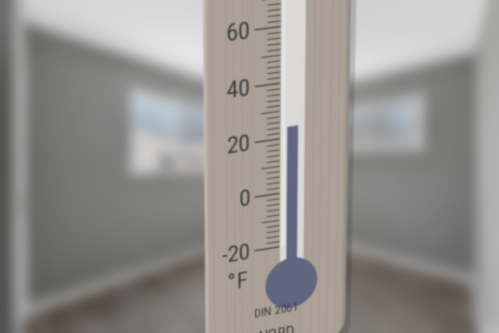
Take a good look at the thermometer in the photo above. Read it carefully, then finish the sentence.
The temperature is 24 °F
